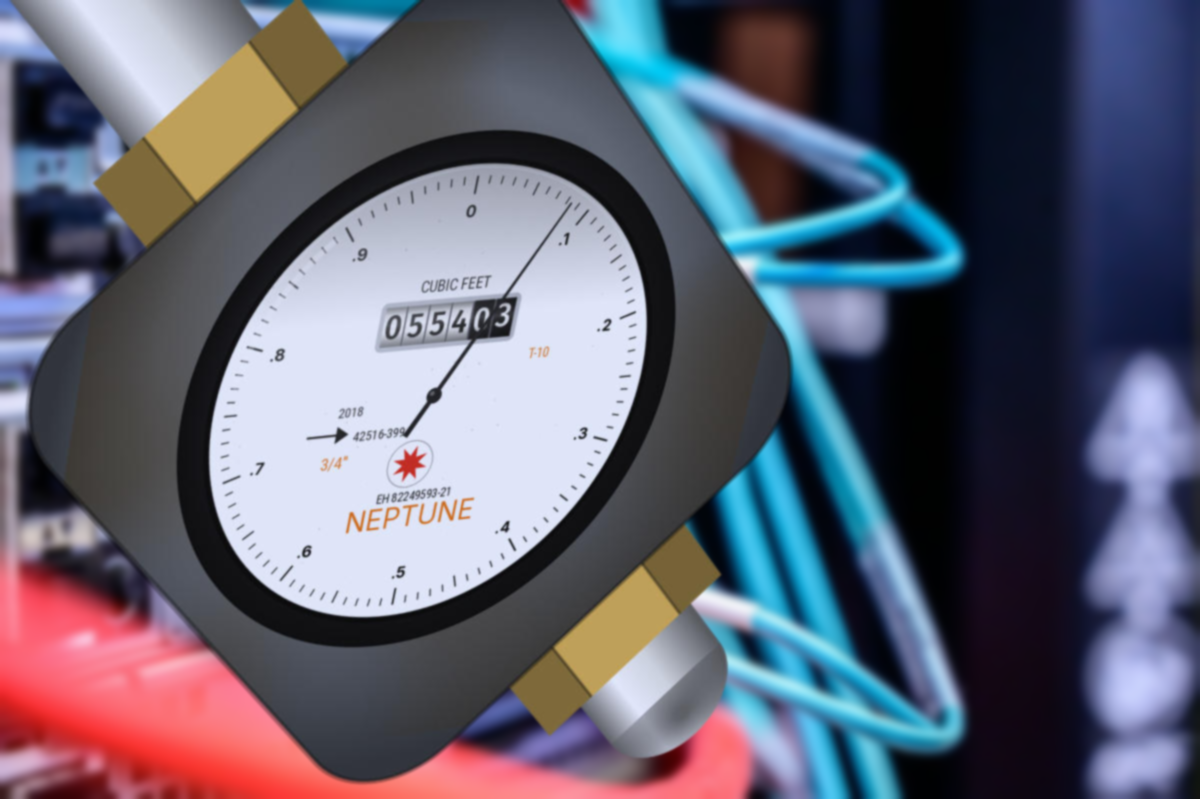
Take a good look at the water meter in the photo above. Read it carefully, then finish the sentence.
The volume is 55403.08 ft³
